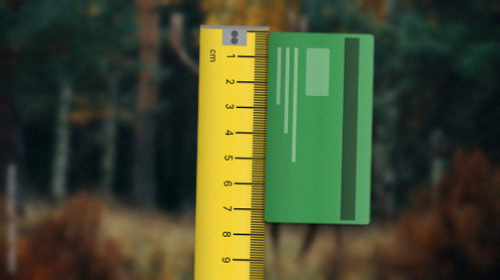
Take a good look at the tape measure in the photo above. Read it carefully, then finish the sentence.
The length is 7.5 cm
